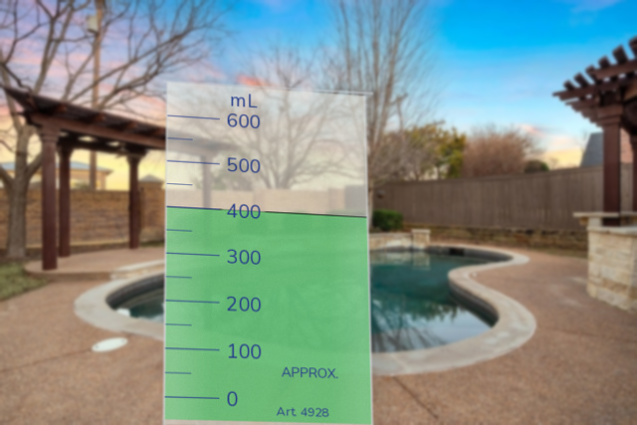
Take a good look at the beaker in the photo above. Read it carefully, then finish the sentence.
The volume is 400 mL
